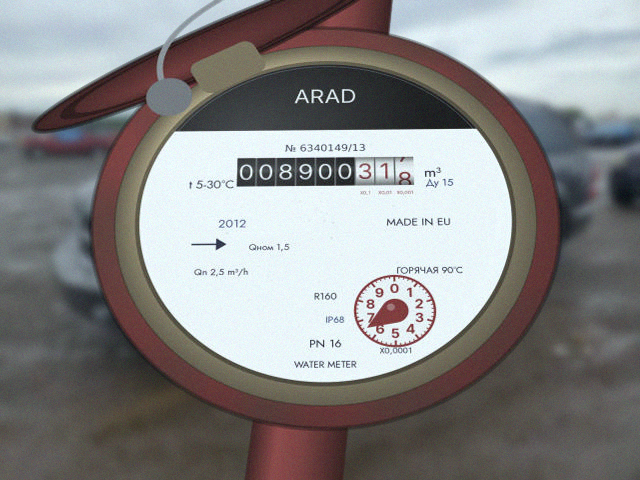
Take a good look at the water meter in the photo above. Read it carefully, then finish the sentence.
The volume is 8900.3176 m³
